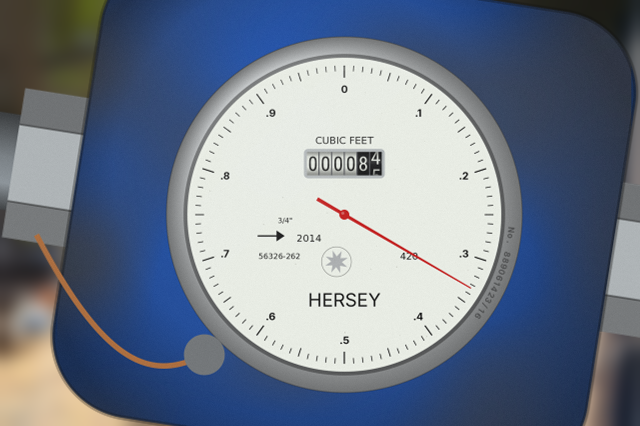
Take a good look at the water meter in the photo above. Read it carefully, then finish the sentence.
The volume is 84.33 ft³
